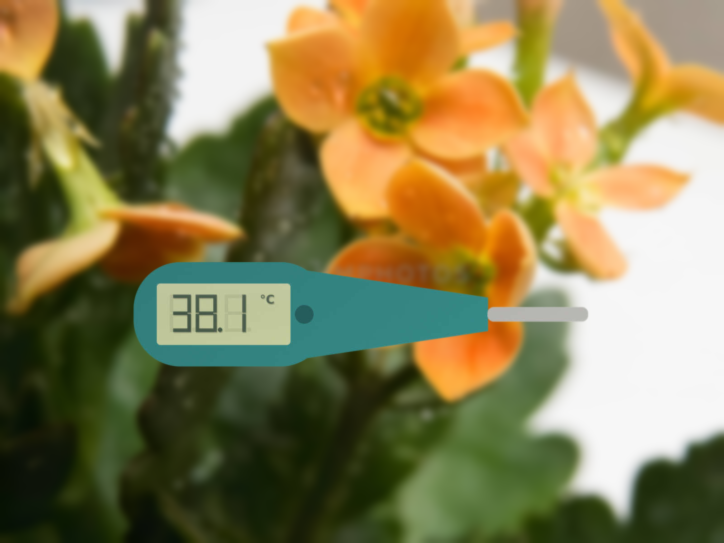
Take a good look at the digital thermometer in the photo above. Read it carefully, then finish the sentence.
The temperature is 38.1 °C
